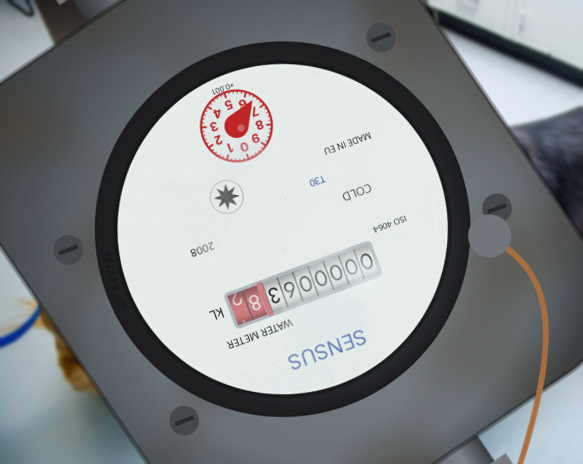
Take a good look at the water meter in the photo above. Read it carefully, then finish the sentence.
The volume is 63.816 kL
